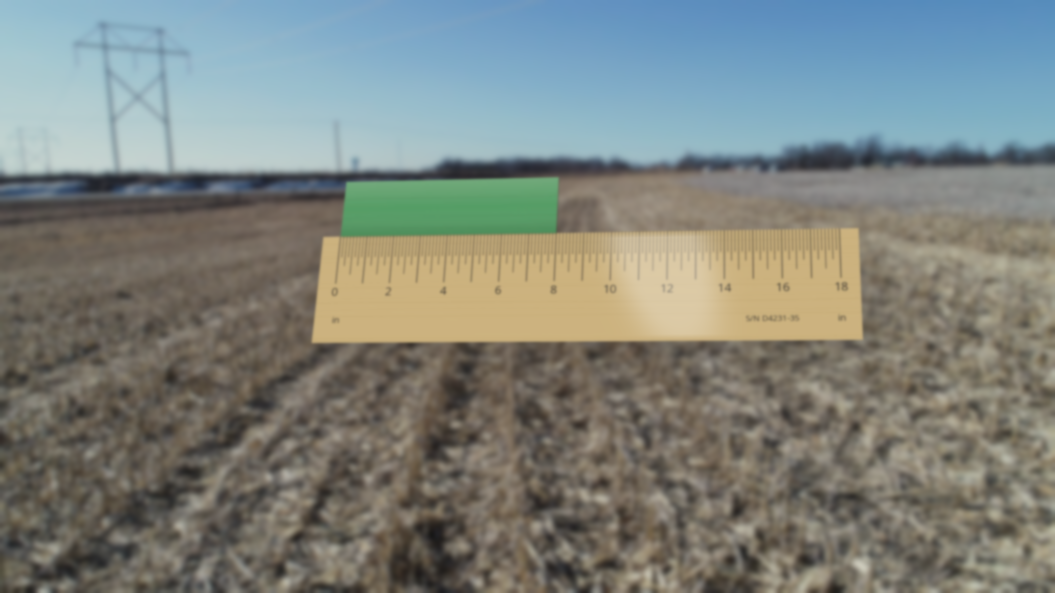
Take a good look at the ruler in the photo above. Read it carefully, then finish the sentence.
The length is 8 in
